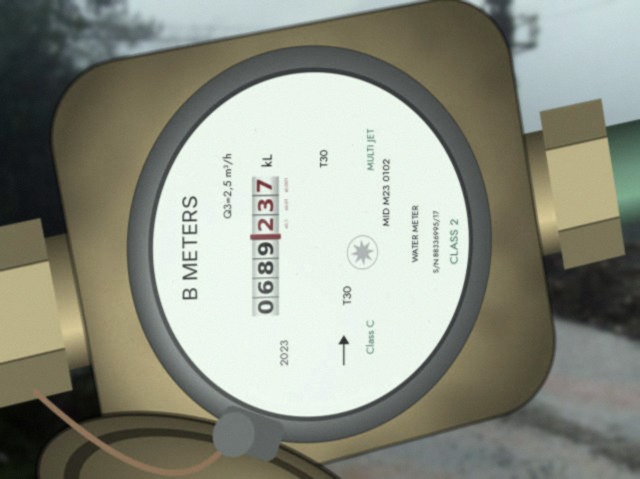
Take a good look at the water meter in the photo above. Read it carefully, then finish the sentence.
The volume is 689.237 kL
